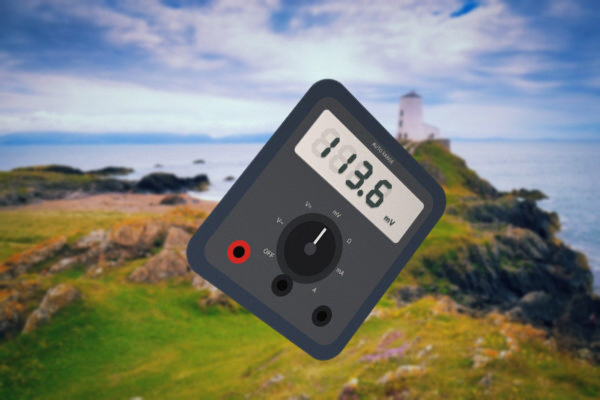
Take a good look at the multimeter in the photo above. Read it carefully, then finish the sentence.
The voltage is 113.6 mV
